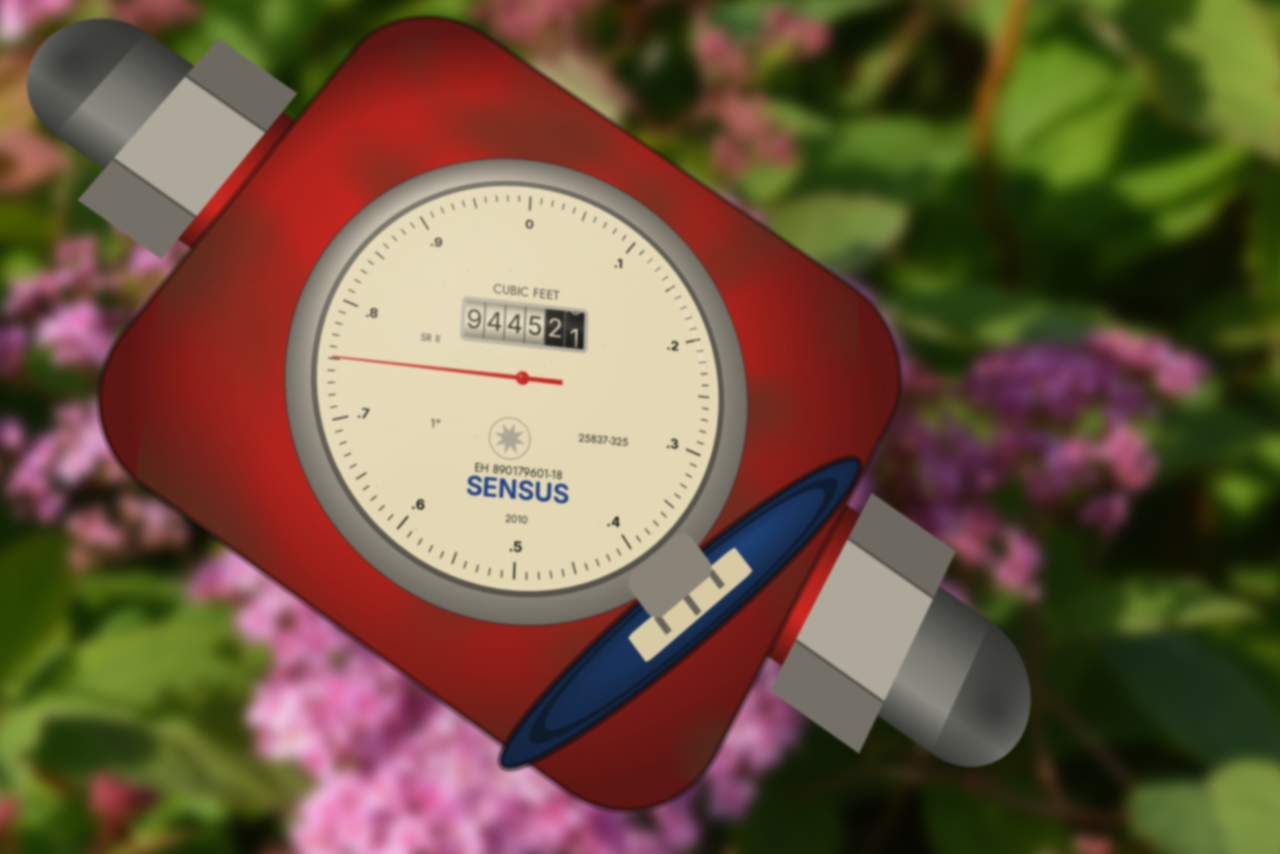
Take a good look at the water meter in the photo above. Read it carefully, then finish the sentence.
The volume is 944520.75 ft³
